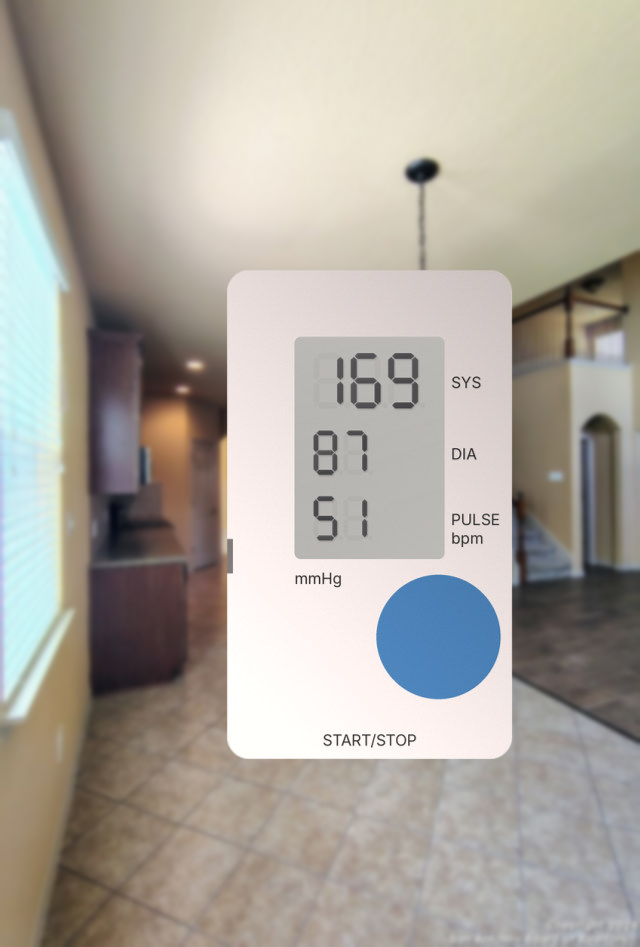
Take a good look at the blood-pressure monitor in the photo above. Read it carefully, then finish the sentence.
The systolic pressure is 169 mmHg
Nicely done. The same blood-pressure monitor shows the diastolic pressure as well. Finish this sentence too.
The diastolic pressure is 87 mmHg
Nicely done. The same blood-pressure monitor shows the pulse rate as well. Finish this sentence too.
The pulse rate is 51 bpm
